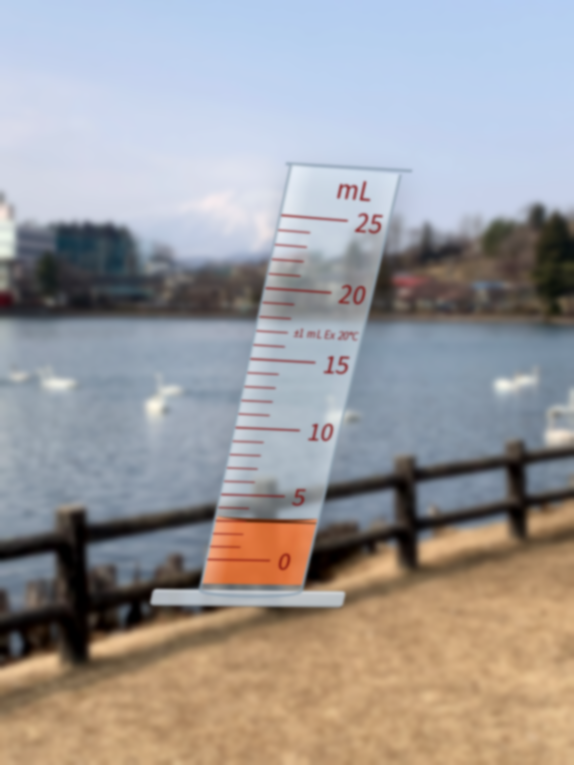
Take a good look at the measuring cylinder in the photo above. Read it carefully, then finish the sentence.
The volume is 3 mL
